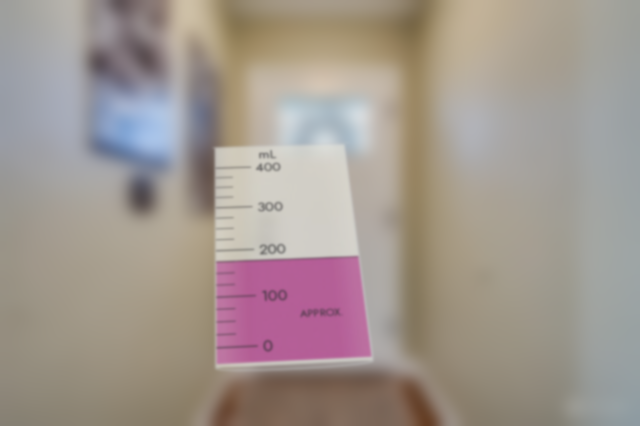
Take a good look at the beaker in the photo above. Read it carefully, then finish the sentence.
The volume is 175 mL
